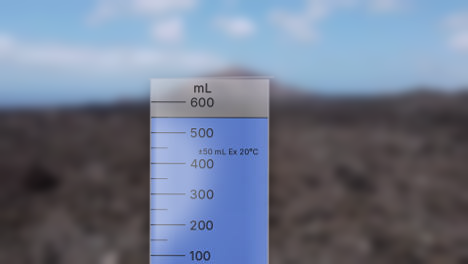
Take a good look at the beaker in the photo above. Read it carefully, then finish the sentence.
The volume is 550 mL
